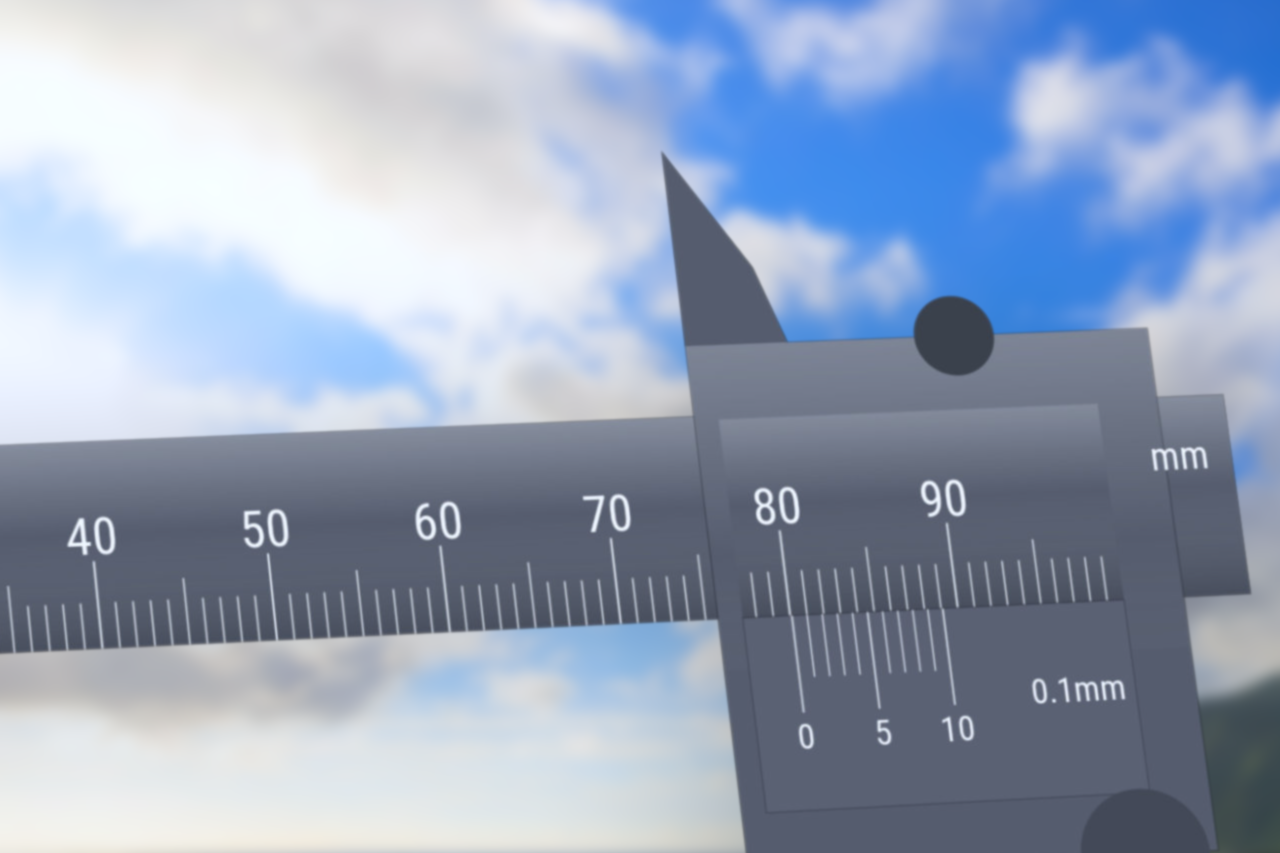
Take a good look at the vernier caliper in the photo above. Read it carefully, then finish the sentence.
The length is 80.1 mm
